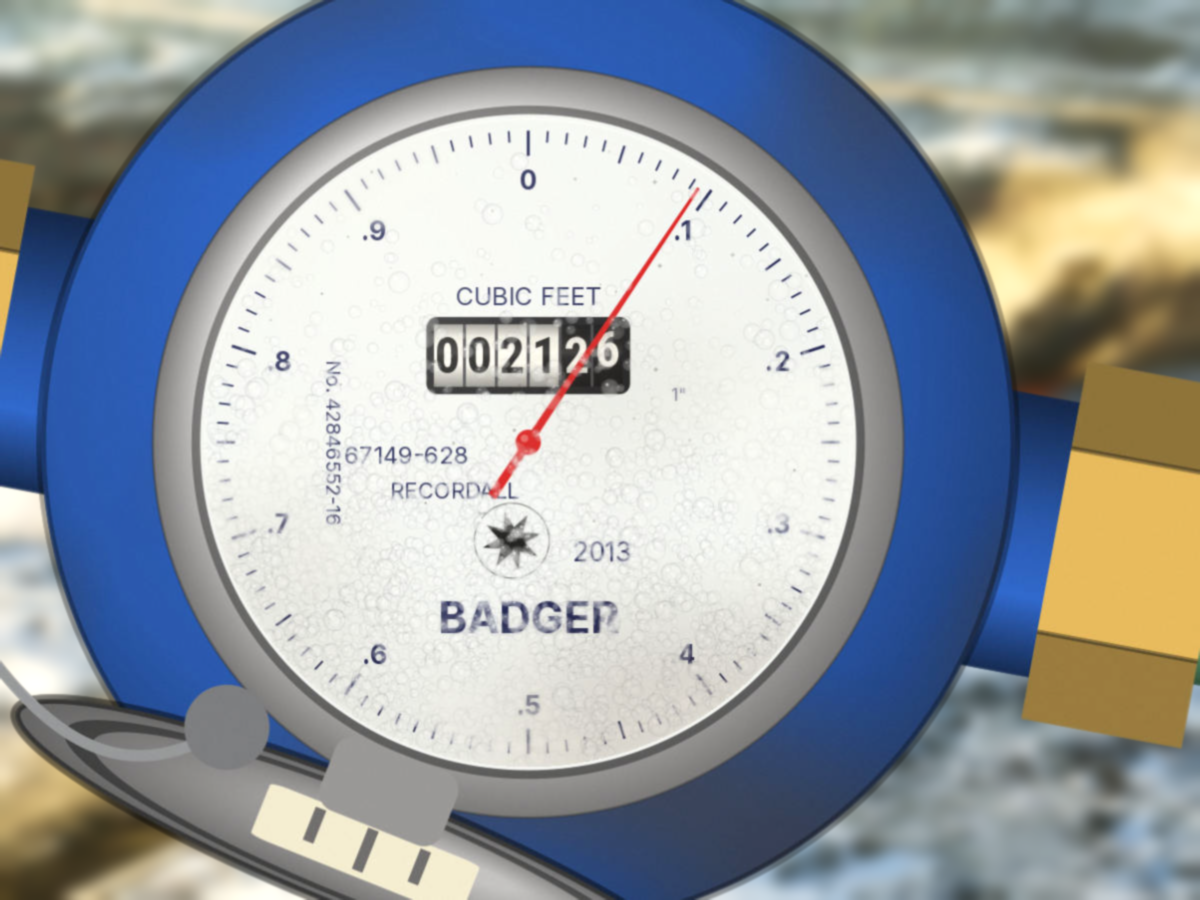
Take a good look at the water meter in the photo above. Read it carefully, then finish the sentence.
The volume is 2126.09 ft³
